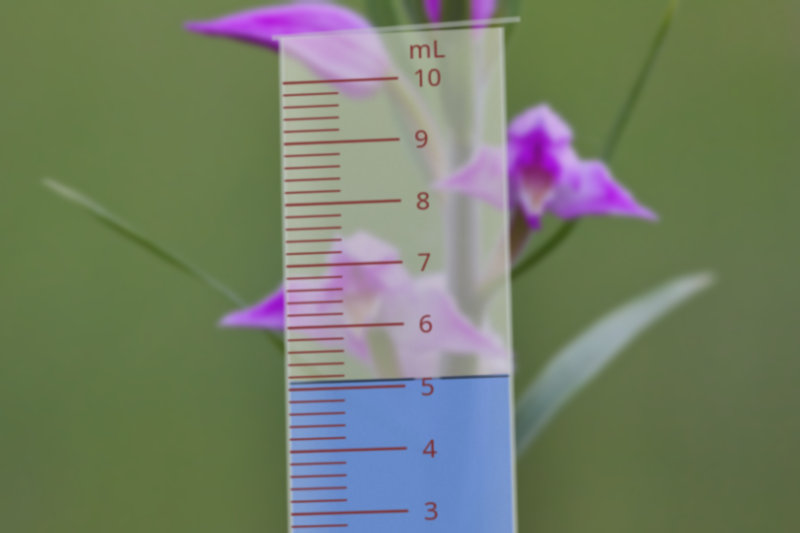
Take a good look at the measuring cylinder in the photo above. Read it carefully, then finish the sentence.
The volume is 5.1 mL
